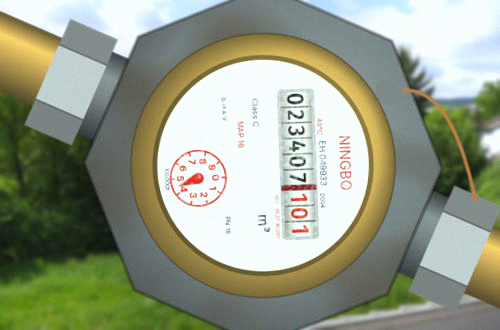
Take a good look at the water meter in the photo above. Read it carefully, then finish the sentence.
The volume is 23407.1014 m³
